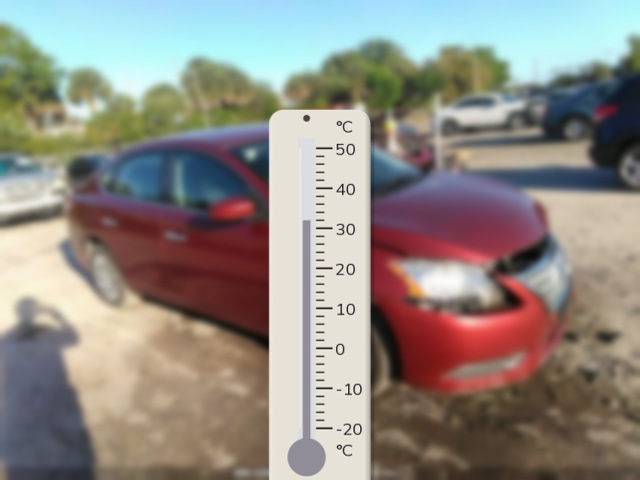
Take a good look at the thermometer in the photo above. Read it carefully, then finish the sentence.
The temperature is 32 °C
